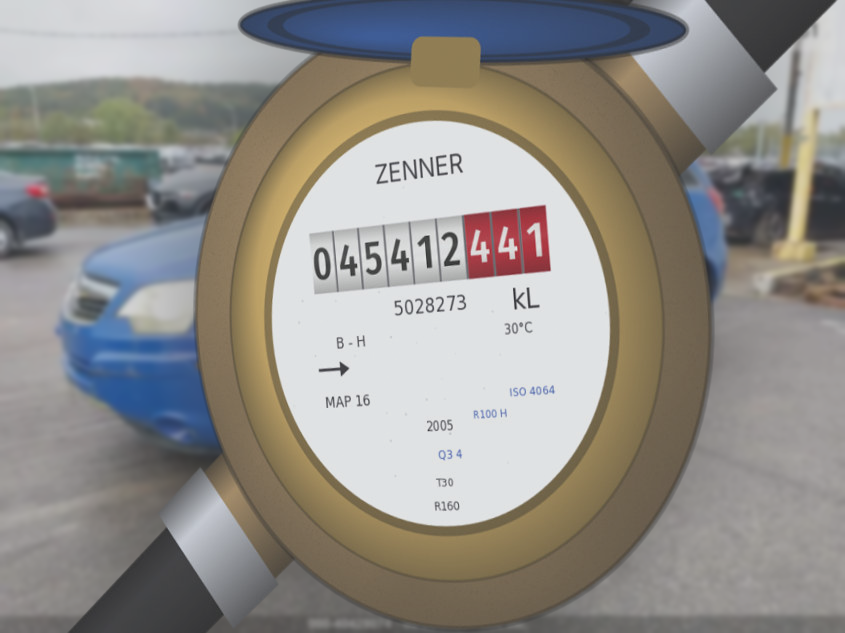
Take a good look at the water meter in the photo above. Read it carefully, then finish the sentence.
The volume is 45412.441 kL
